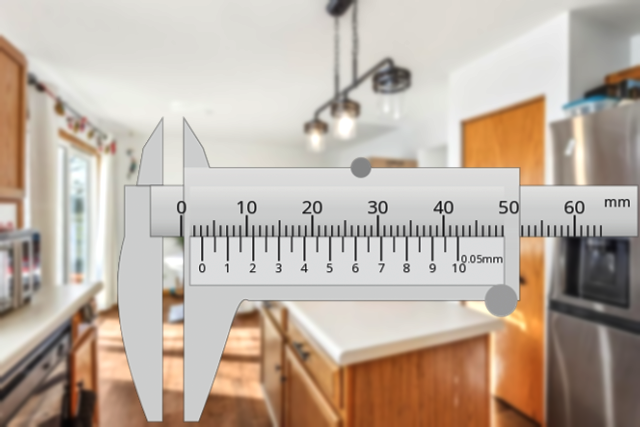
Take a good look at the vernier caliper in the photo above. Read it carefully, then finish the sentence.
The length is 3.2 mm
